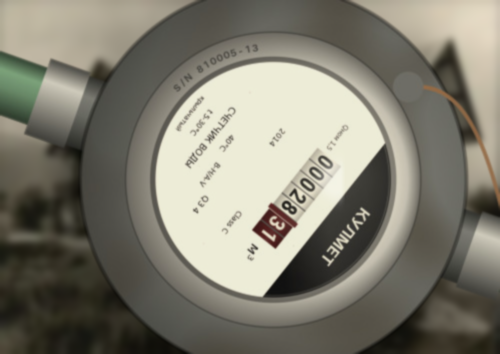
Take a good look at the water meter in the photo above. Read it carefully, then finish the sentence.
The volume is 28.31 m³
